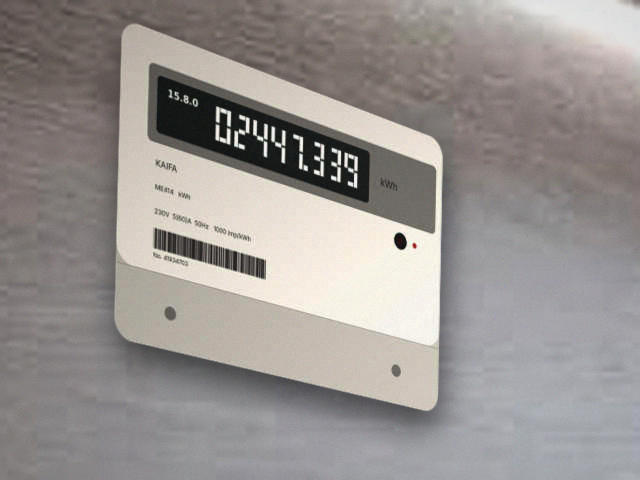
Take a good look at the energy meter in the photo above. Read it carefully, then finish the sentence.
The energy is 2447.339 kWh
